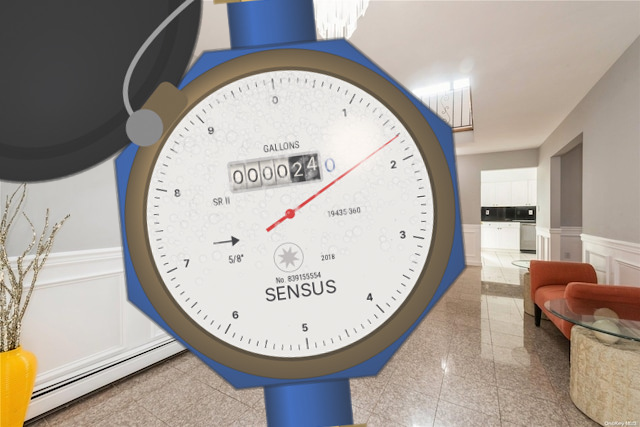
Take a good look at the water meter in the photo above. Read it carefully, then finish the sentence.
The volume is 241.7 gal
